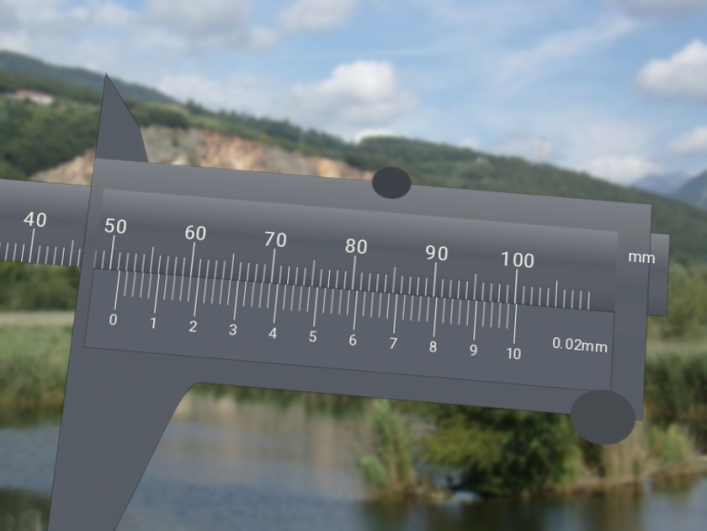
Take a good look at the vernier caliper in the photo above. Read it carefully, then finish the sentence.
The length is 51.2 mm
